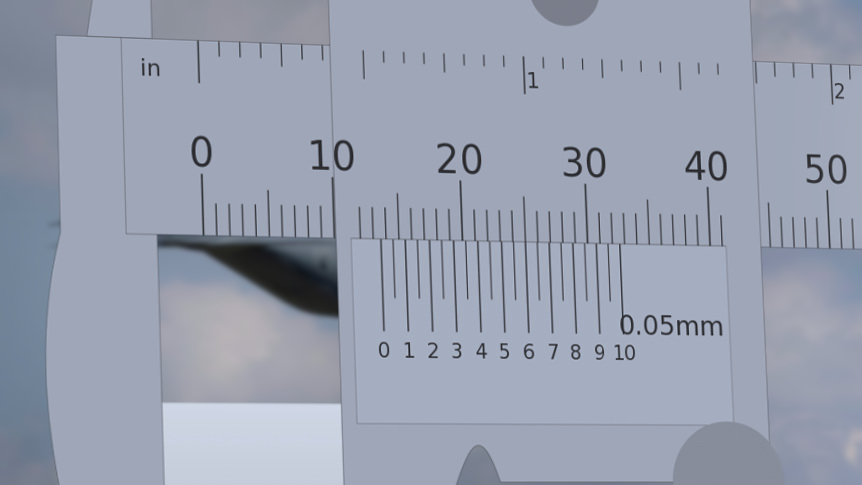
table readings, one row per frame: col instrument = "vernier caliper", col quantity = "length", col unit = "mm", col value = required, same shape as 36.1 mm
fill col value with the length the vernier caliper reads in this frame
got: 13.6 mm
